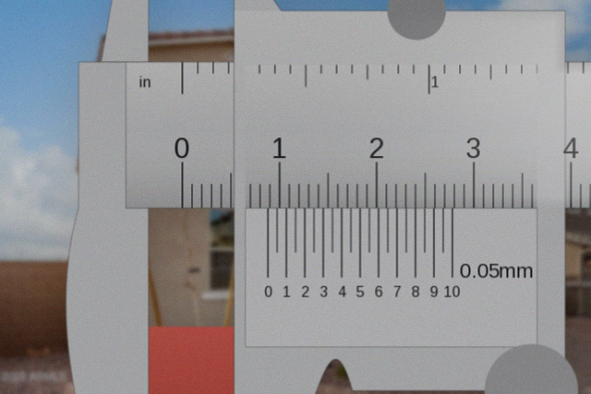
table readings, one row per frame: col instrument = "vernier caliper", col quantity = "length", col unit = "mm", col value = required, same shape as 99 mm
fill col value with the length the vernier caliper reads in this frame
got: 8.8 mm
